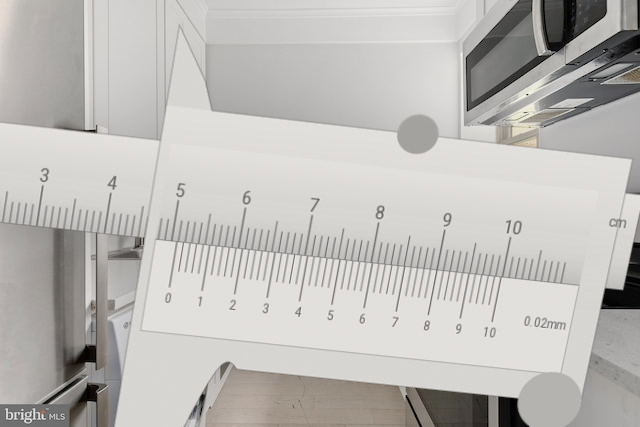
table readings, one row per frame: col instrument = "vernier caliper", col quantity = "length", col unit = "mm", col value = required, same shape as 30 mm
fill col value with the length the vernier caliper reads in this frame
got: 50.8 mm
